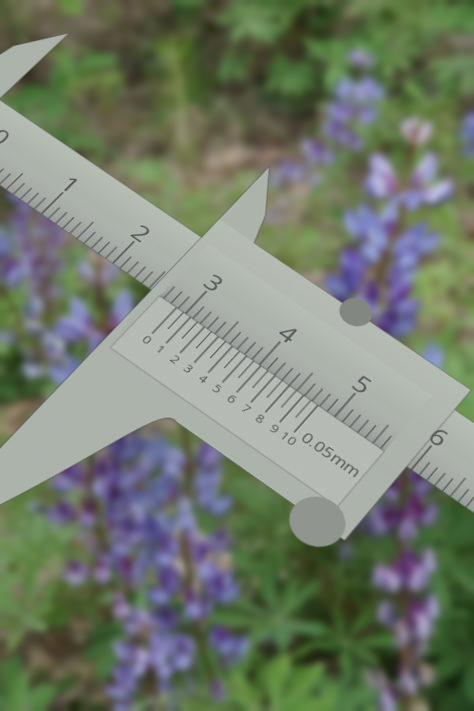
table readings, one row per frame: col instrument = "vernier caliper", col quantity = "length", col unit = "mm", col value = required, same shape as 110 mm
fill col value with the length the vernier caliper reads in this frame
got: 28.8 mm
